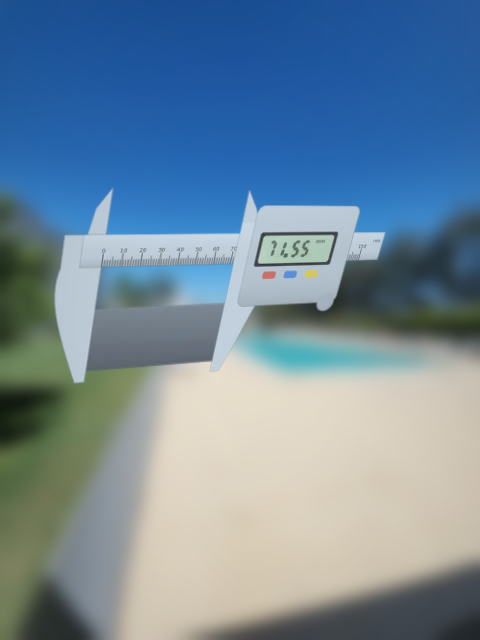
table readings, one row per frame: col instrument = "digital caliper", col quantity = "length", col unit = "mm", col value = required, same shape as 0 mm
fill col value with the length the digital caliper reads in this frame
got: 71.55 mm
